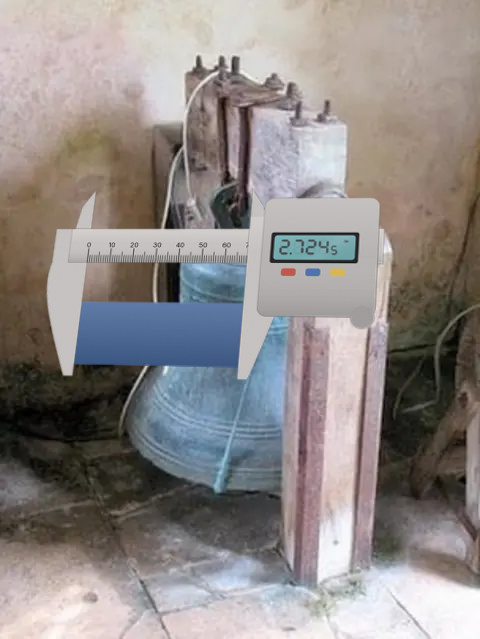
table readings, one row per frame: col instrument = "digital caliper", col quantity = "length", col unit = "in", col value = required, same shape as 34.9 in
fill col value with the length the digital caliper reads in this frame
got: 2.7245 in
